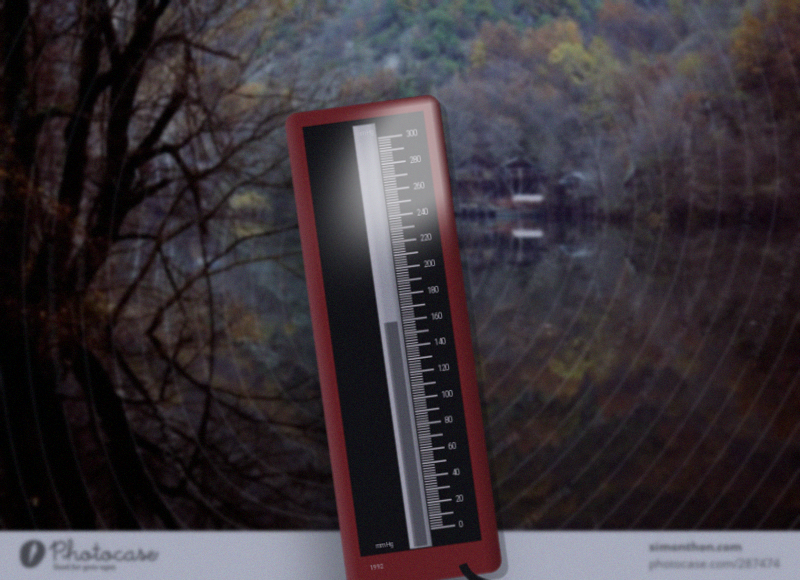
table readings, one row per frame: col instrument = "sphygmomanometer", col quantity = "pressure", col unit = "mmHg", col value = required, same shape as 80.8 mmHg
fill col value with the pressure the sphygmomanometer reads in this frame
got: 160 mmHg
